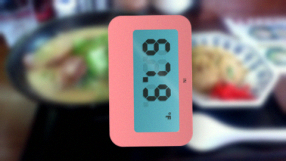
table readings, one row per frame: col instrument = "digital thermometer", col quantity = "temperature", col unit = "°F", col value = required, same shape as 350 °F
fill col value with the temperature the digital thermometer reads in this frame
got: 67.9 °F
